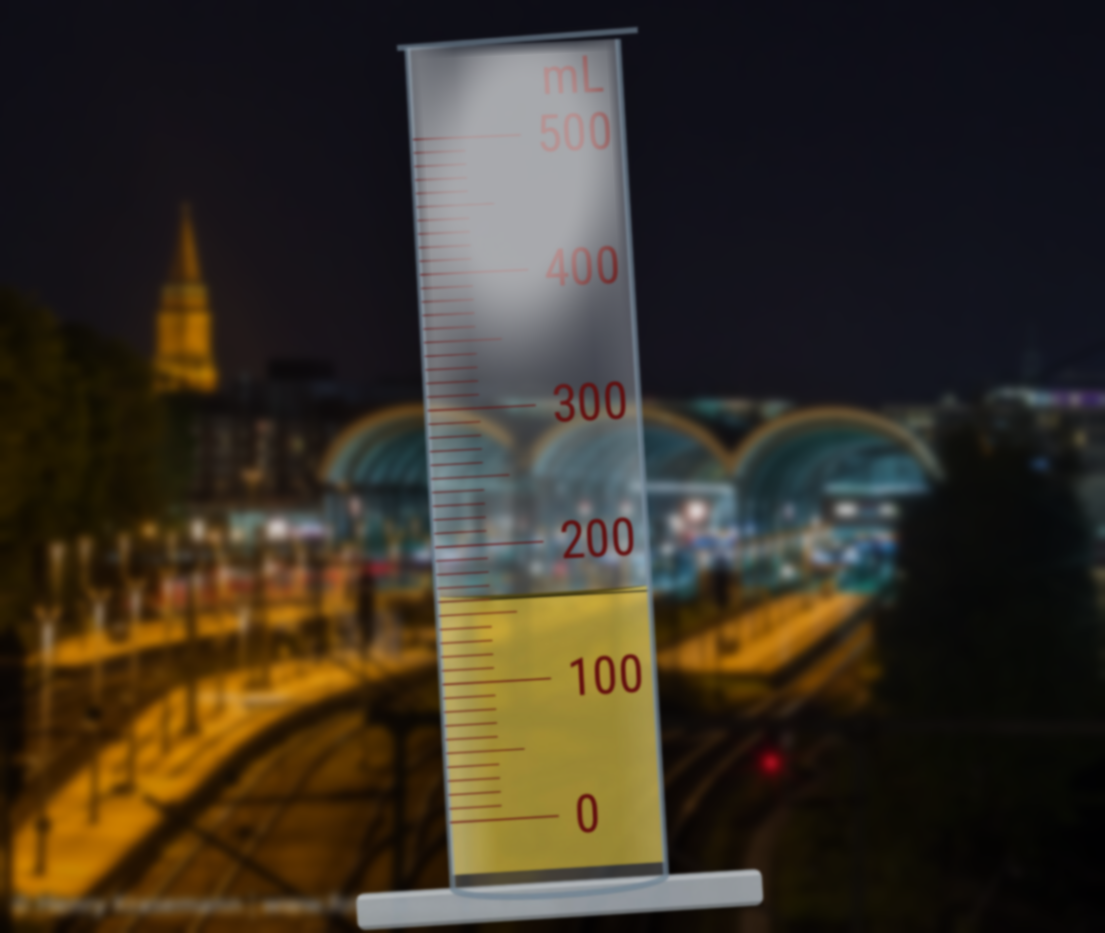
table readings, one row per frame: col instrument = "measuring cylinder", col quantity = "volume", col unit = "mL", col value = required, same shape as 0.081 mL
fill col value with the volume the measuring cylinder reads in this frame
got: 160 mL
